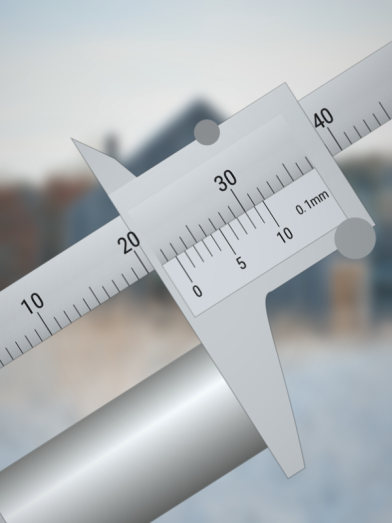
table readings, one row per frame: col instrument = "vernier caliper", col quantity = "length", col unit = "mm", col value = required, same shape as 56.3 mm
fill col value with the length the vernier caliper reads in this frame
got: 22.8 mm
